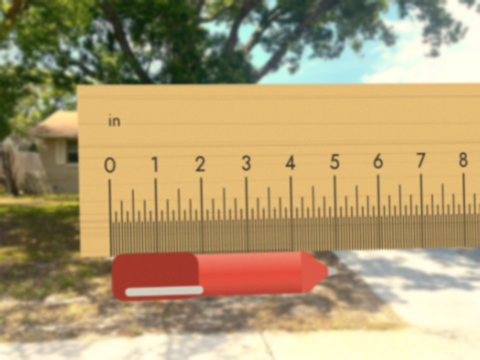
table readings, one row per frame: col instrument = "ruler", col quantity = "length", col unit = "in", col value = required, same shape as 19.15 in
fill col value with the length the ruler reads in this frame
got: 5 in
